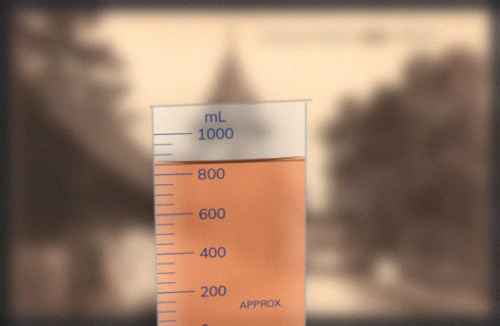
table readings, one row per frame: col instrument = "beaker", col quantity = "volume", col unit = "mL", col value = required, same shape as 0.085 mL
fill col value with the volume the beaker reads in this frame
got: 850 mL
